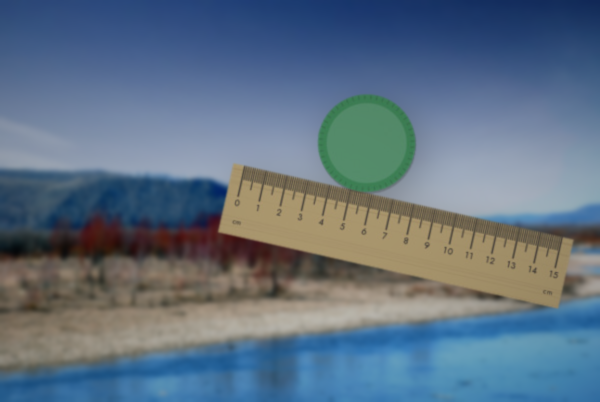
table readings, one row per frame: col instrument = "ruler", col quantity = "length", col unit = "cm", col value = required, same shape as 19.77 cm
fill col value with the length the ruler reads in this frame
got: 4.5 cm
